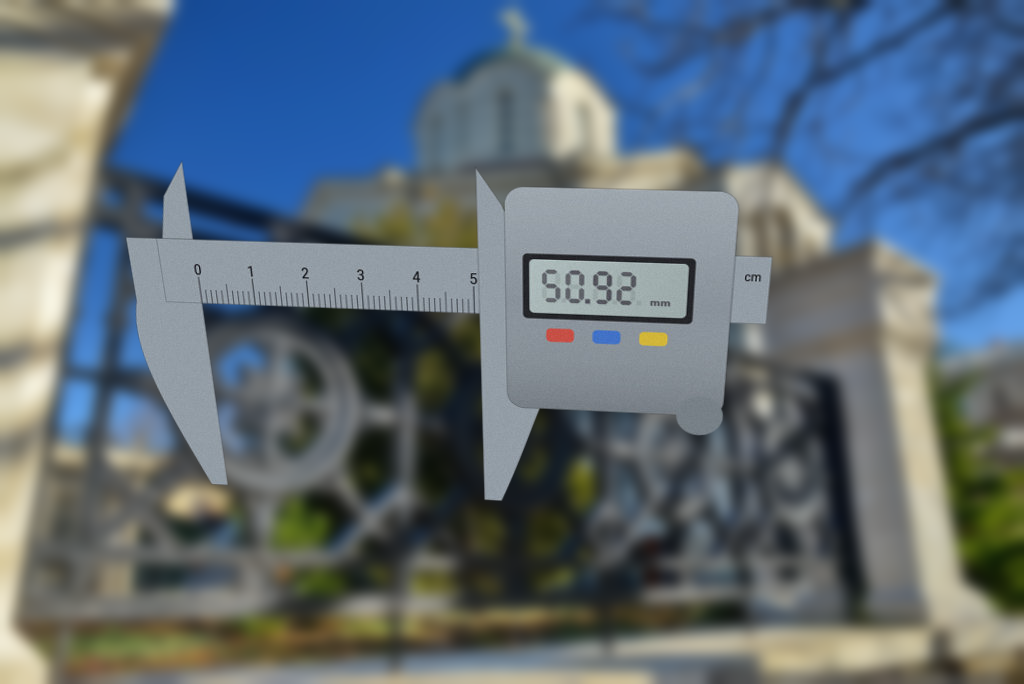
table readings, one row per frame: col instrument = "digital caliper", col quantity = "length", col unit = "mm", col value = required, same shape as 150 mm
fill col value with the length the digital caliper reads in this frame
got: 50.92 mm
